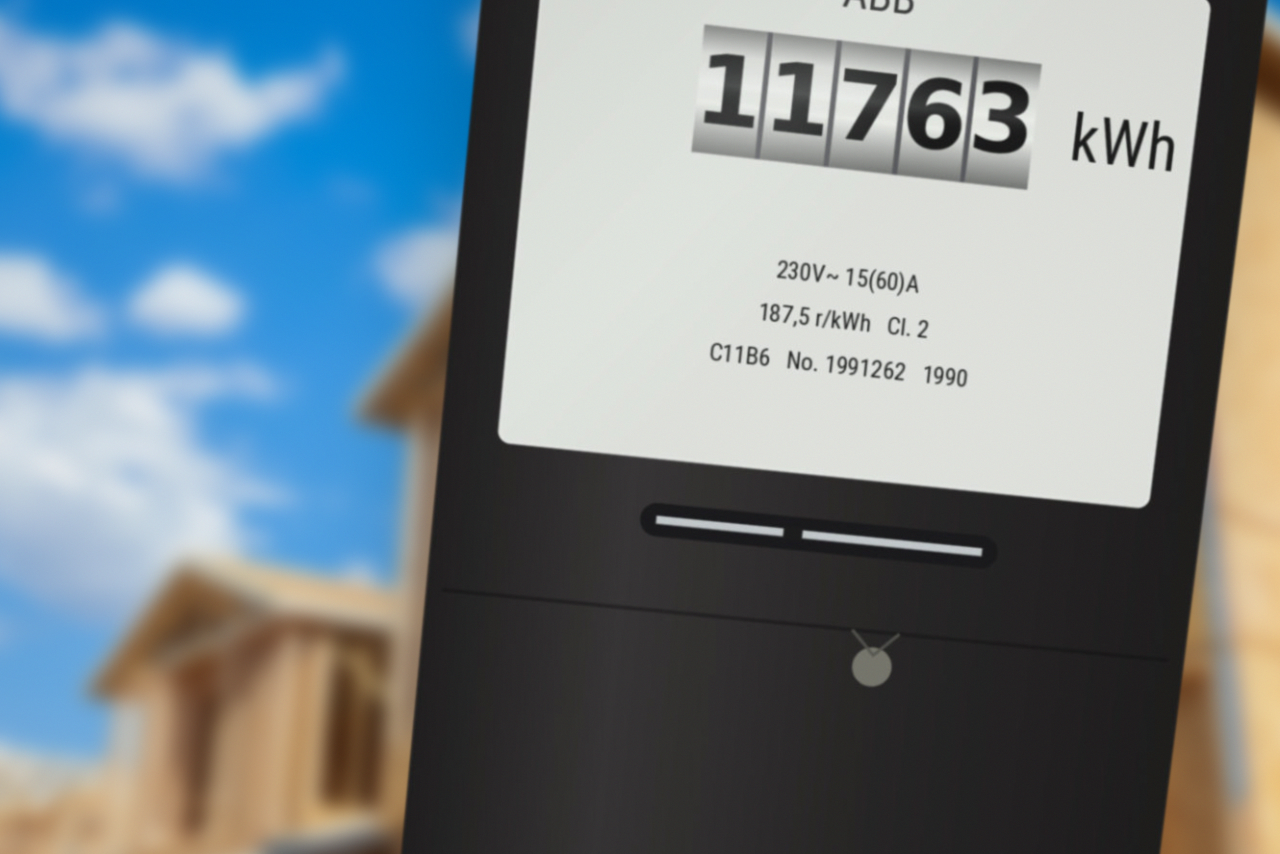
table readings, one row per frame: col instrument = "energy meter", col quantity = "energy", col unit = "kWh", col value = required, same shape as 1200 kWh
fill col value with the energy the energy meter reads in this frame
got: 11763 kWh
